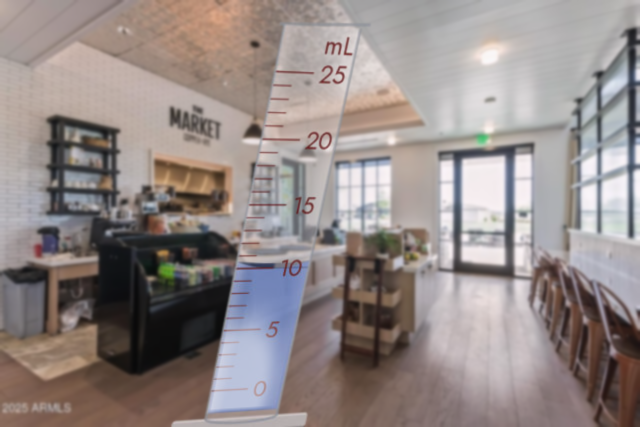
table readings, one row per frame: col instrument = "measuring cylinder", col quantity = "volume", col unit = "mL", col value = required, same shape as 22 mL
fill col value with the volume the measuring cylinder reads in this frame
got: 10 mL
